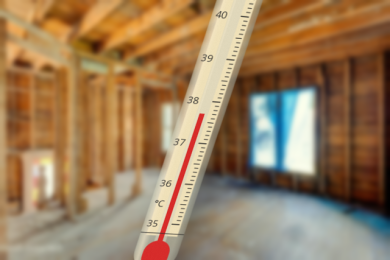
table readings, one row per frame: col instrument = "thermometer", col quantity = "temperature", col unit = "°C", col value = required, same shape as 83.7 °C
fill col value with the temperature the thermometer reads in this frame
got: 37.7 °C
